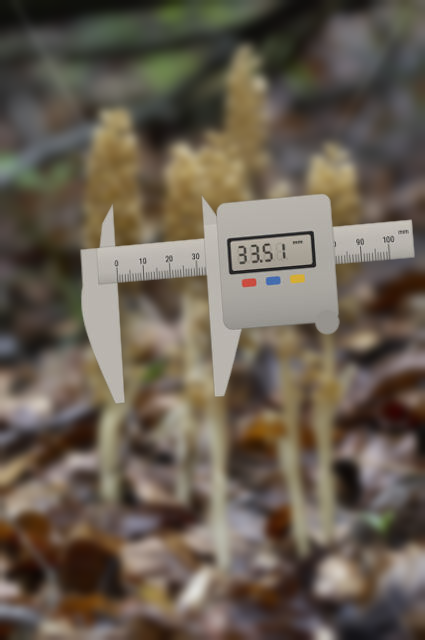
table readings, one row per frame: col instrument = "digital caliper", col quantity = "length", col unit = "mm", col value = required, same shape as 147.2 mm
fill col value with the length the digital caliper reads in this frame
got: 33.51 mm
